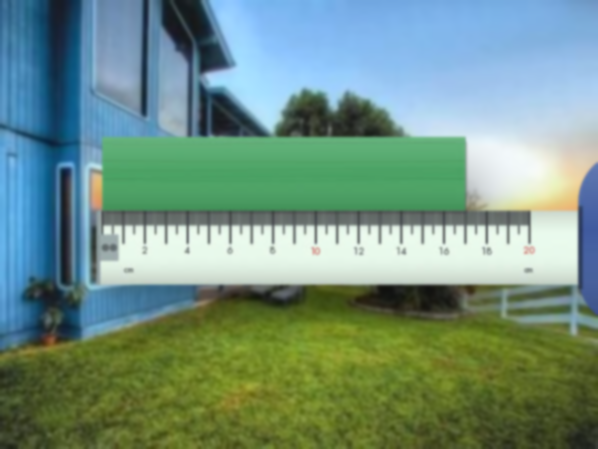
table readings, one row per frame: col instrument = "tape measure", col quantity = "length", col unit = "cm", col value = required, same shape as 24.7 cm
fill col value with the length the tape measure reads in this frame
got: 17 cm
